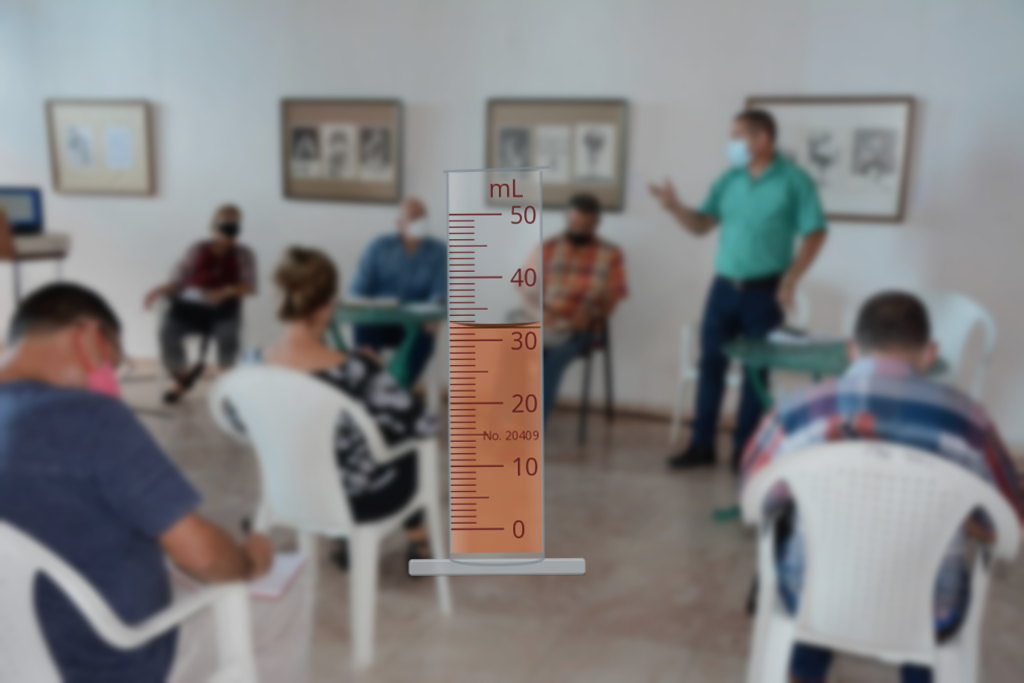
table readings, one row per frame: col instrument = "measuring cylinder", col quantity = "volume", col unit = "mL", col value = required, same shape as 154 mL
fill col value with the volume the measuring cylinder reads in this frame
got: 32 mL
